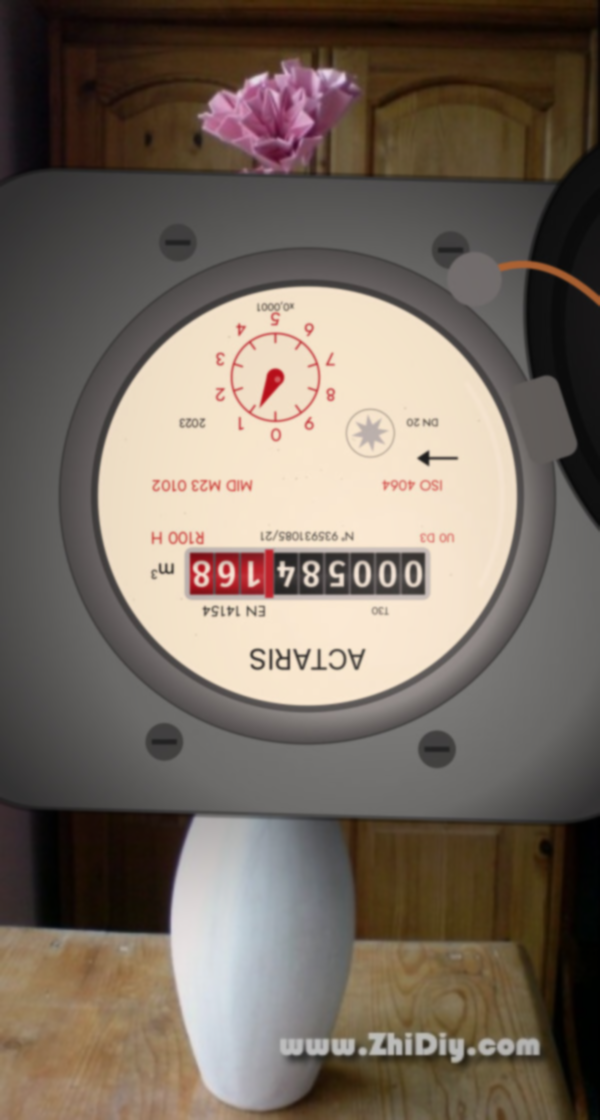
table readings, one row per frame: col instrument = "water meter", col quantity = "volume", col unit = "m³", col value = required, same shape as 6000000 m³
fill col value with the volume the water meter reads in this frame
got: 584.1680 m³
